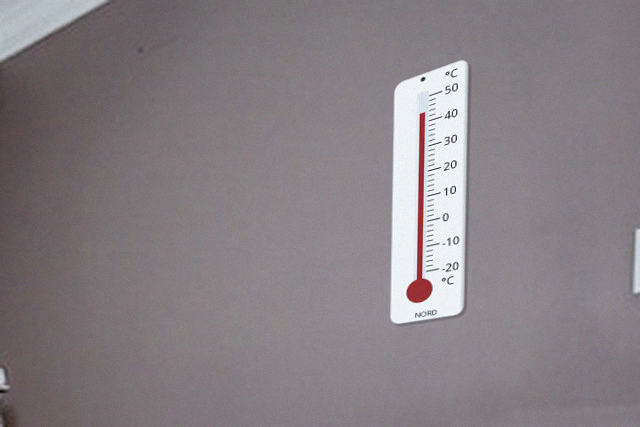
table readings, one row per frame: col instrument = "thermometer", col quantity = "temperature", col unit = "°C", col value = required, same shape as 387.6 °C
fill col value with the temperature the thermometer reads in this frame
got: 44 °C
